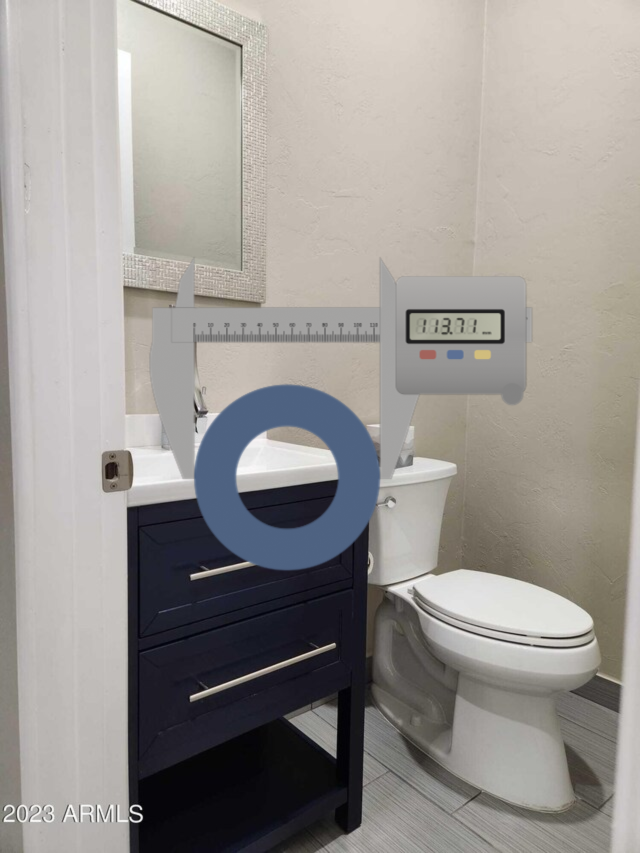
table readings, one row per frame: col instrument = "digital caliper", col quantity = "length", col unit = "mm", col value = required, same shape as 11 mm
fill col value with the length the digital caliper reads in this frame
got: 113.71 mm
